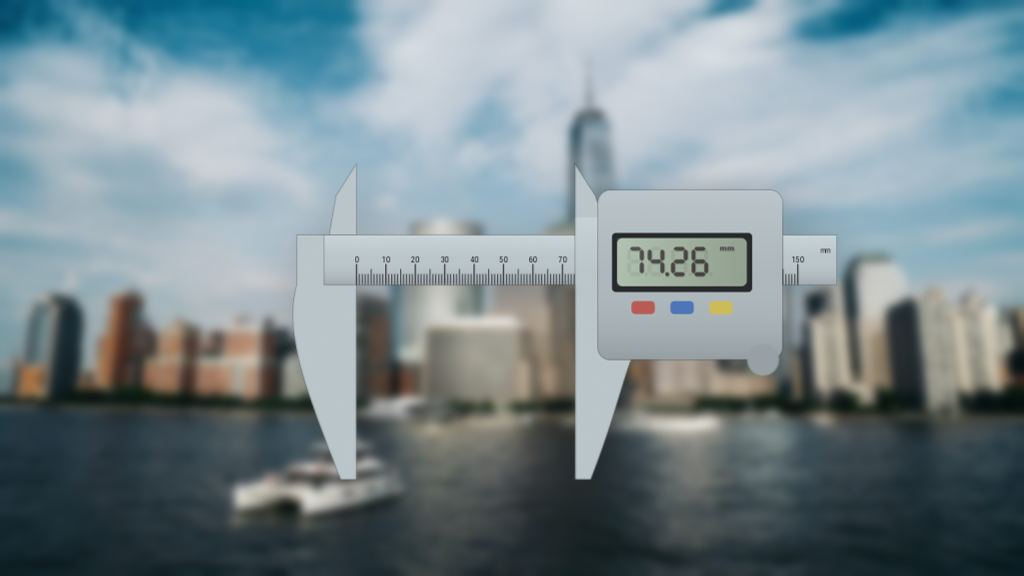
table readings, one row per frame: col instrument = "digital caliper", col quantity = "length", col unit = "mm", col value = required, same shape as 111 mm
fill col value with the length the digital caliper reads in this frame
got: 74.26 mm
